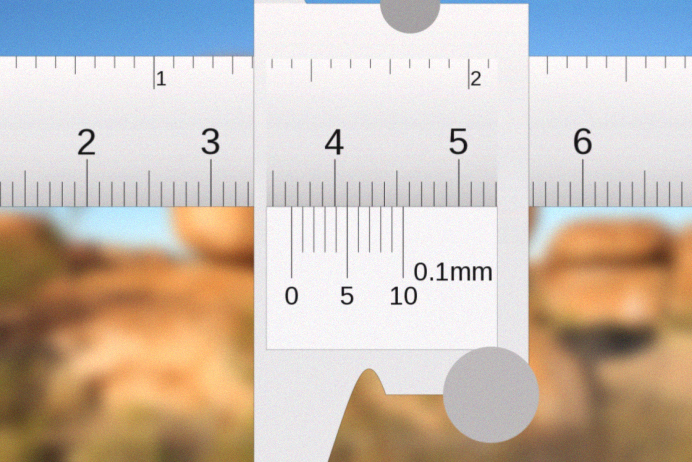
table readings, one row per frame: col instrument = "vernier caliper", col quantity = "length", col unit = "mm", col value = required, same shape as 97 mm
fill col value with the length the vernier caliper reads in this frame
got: 36.5 mm
